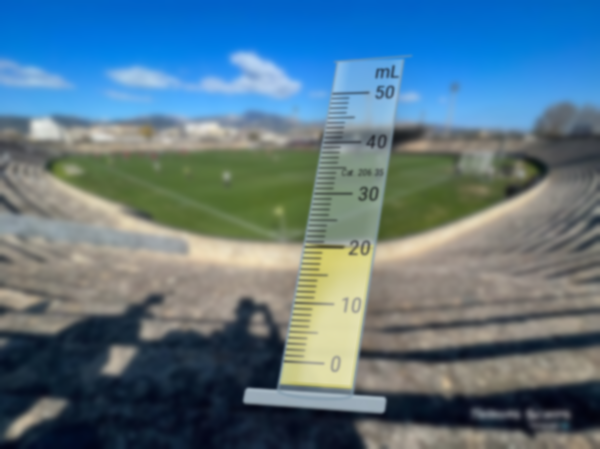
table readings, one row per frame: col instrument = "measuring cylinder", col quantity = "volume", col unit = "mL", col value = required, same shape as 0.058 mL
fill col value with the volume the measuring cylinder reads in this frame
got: 20 mL
